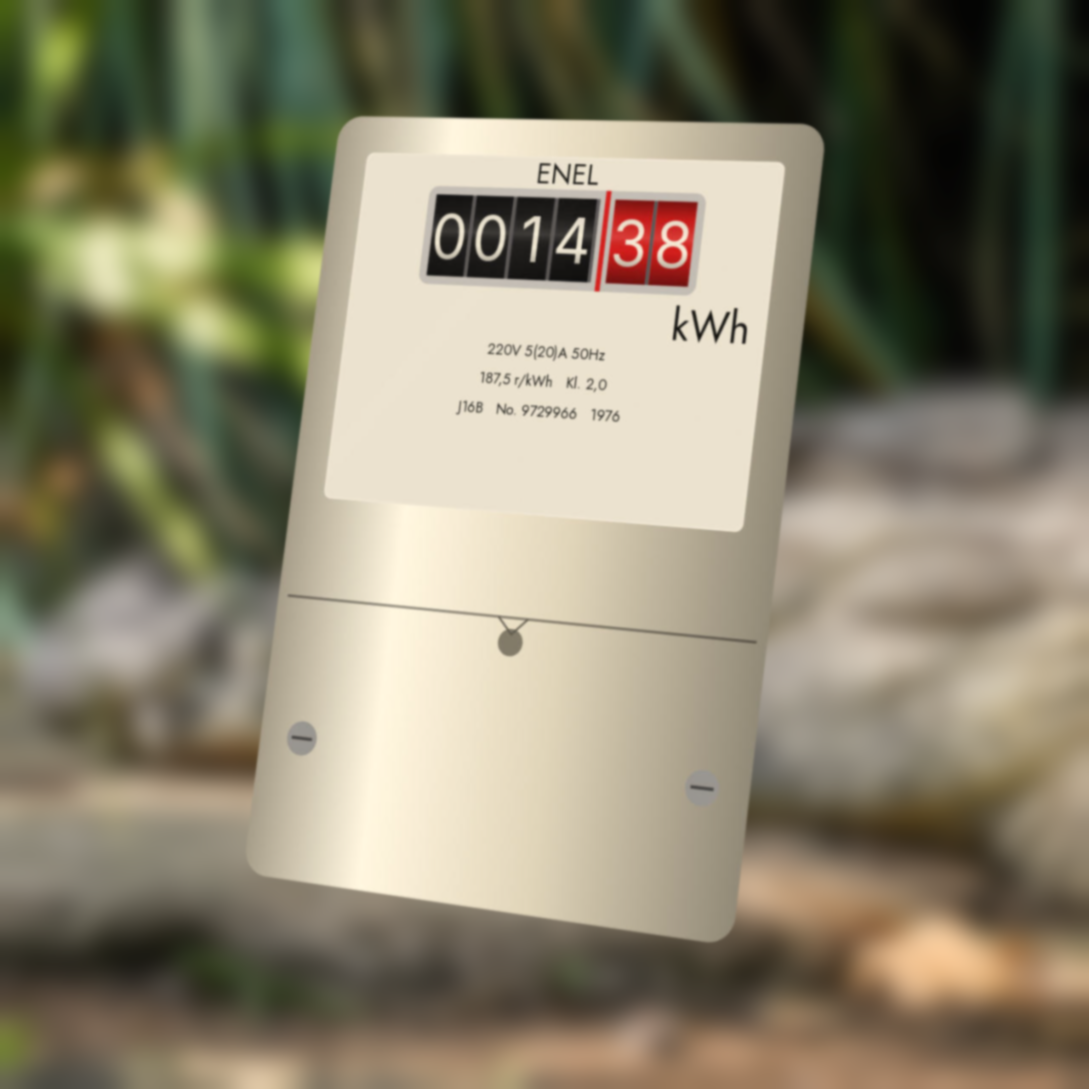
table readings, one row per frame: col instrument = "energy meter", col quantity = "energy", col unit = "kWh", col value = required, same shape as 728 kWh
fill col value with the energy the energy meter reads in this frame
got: 14.38 kWh
